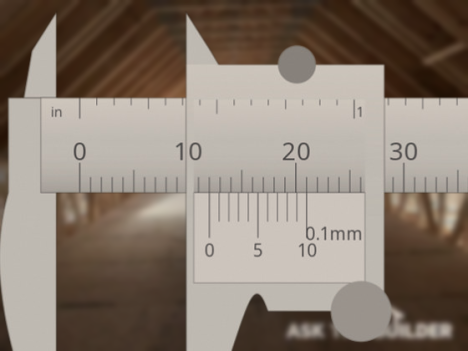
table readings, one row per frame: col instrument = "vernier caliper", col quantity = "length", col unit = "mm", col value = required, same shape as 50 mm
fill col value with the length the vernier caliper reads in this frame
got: 12.0 mm
